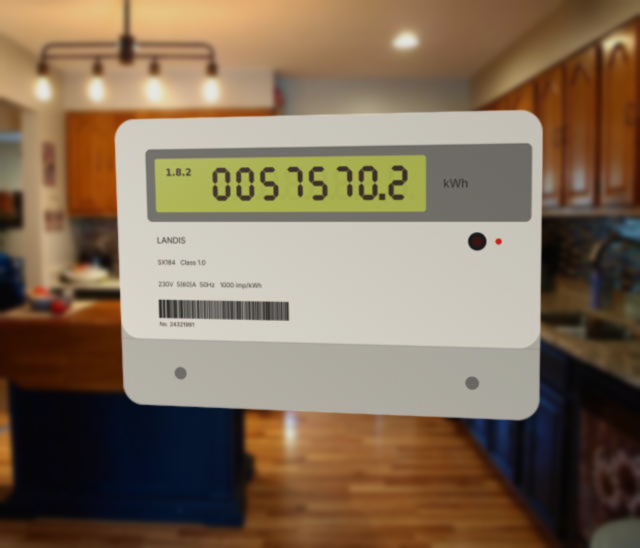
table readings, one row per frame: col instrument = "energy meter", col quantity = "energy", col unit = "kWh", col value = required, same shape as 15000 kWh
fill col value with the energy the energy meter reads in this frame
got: 57570.2 kWh
